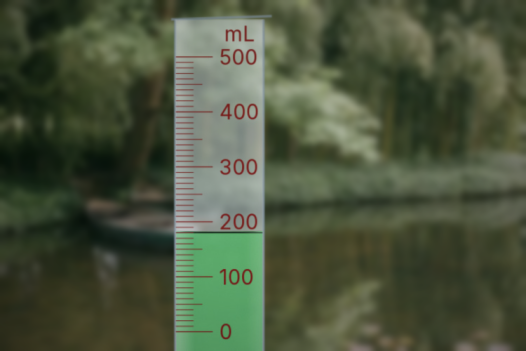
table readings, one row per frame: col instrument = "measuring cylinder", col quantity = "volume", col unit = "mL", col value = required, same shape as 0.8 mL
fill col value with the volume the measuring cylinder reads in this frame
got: 180 mL
